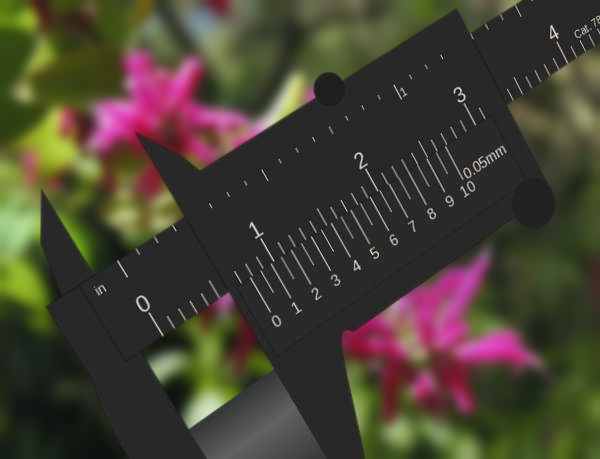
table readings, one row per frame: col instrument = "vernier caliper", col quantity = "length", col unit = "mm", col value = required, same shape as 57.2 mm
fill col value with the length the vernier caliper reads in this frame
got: 7.8 mm
